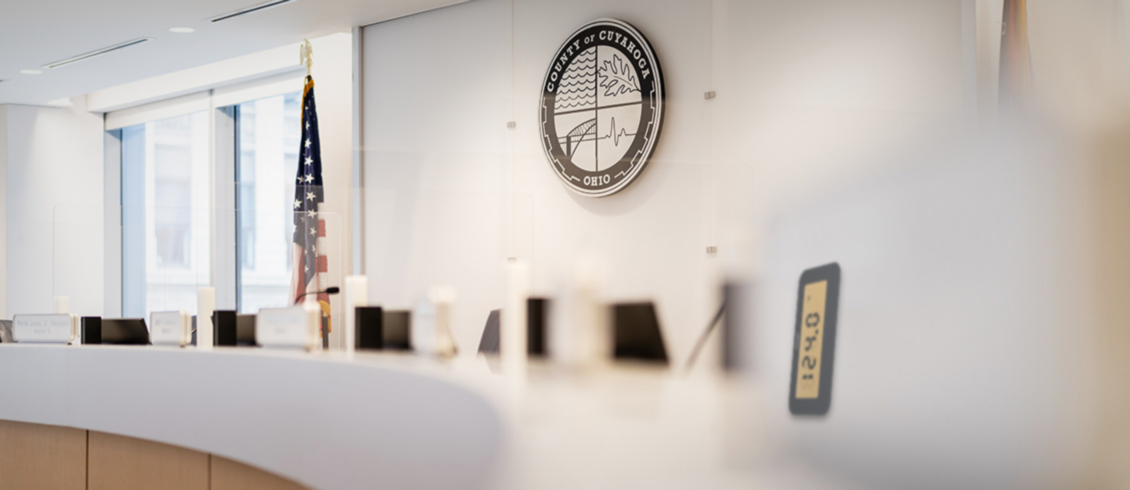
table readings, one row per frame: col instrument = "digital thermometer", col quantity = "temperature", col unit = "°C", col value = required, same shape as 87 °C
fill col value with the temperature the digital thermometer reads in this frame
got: 124.0 °C
